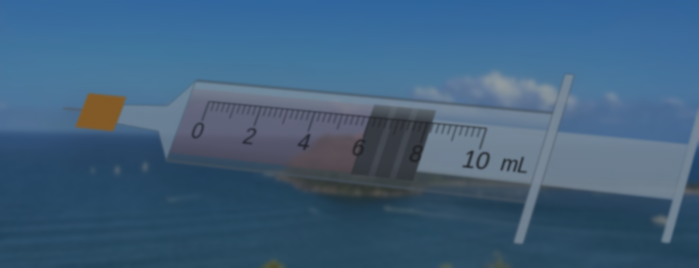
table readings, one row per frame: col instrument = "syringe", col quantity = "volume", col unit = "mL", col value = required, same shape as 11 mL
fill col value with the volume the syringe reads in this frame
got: 6 mL
